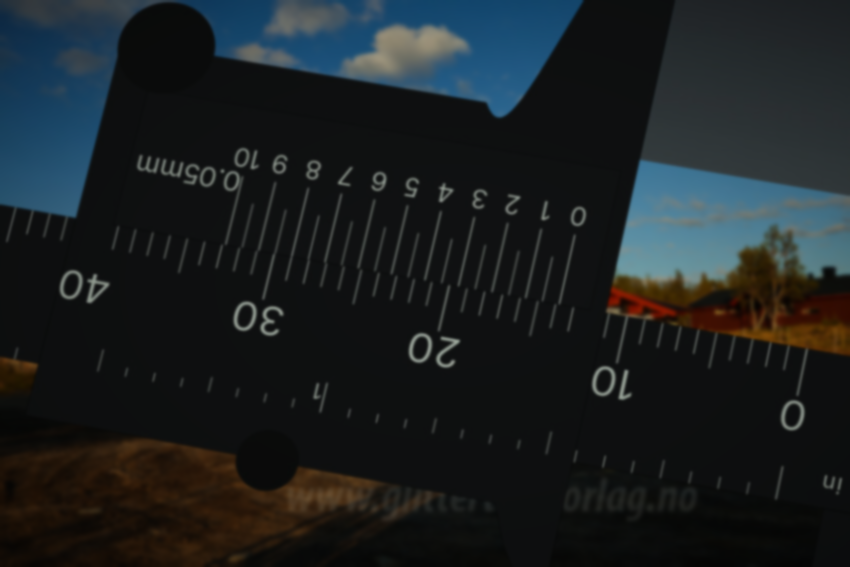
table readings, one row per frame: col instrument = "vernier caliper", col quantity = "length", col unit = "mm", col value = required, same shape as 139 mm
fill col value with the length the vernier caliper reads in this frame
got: 13.8 mm
